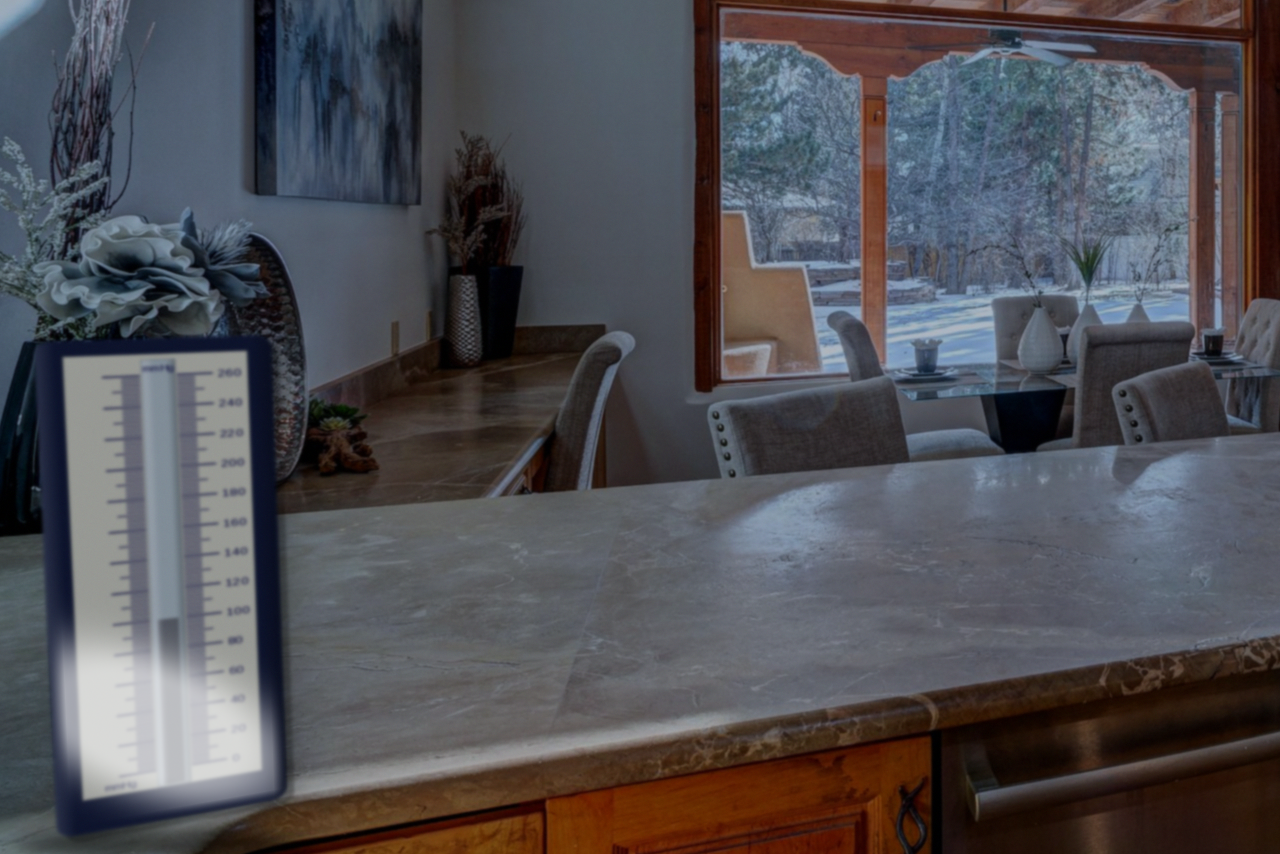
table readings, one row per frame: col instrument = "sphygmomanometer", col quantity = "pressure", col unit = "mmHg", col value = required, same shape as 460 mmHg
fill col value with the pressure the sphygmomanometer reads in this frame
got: 100 mmHg
